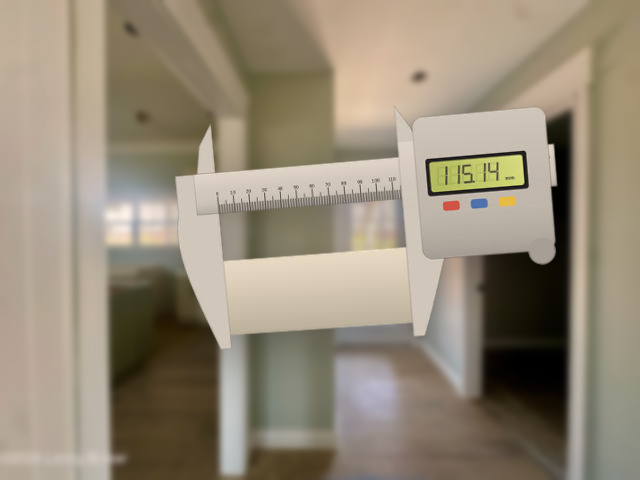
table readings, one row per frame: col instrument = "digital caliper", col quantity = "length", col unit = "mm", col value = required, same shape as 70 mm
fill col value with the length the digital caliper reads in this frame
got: 115.14 mm
